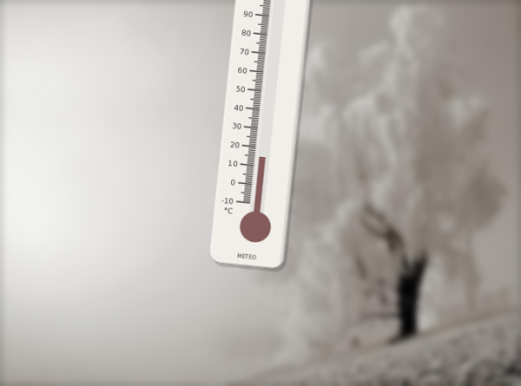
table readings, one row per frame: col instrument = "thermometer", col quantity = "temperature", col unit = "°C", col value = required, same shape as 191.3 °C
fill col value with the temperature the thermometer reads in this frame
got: 15 °C
